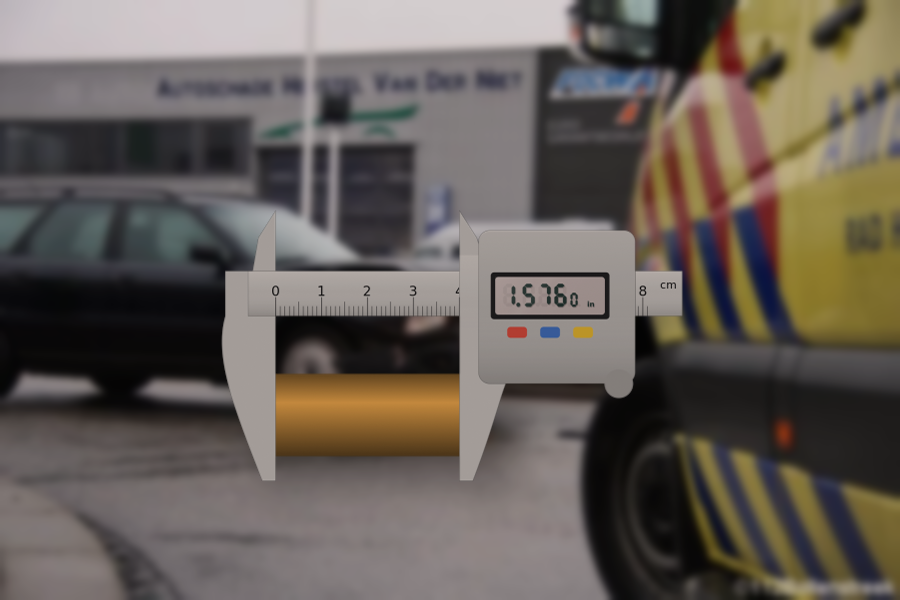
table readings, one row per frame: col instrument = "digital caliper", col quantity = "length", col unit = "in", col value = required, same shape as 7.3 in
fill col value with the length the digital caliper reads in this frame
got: 1.5760 in
